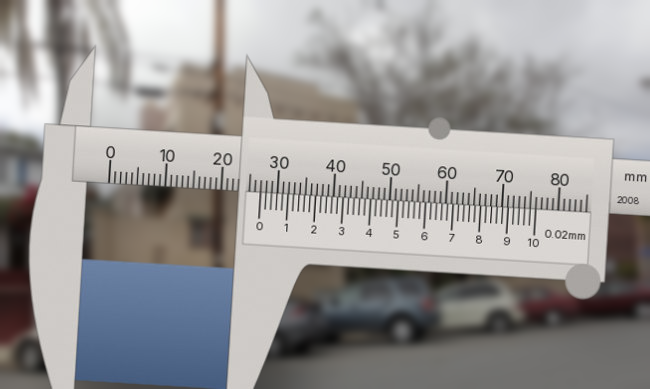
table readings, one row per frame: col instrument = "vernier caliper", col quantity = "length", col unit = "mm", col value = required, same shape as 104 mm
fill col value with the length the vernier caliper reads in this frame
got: 27.0 mm
